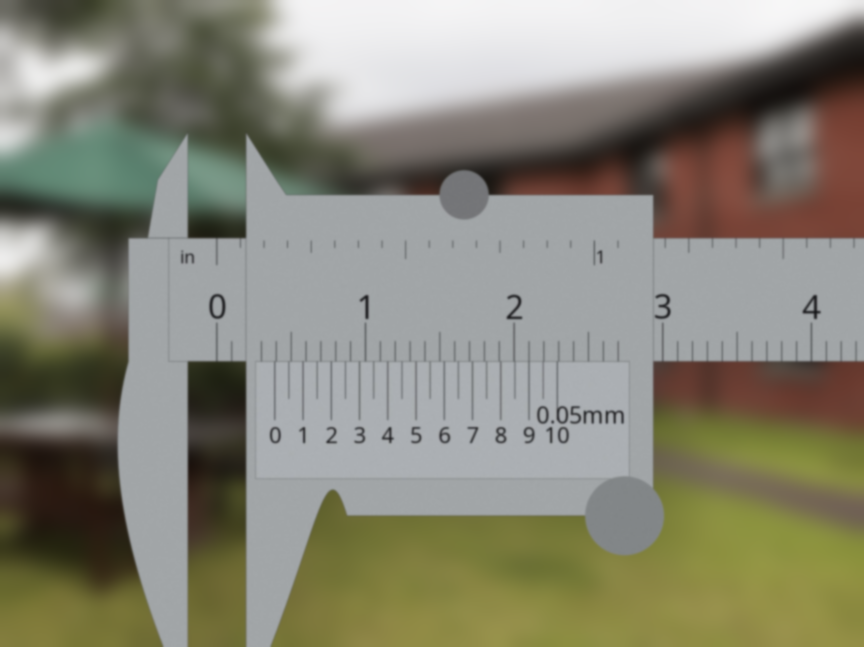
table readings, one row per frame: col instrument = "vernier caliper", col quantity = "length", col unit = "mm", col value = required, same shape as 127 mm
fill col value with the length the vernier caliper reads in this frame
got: 3.9 mm
